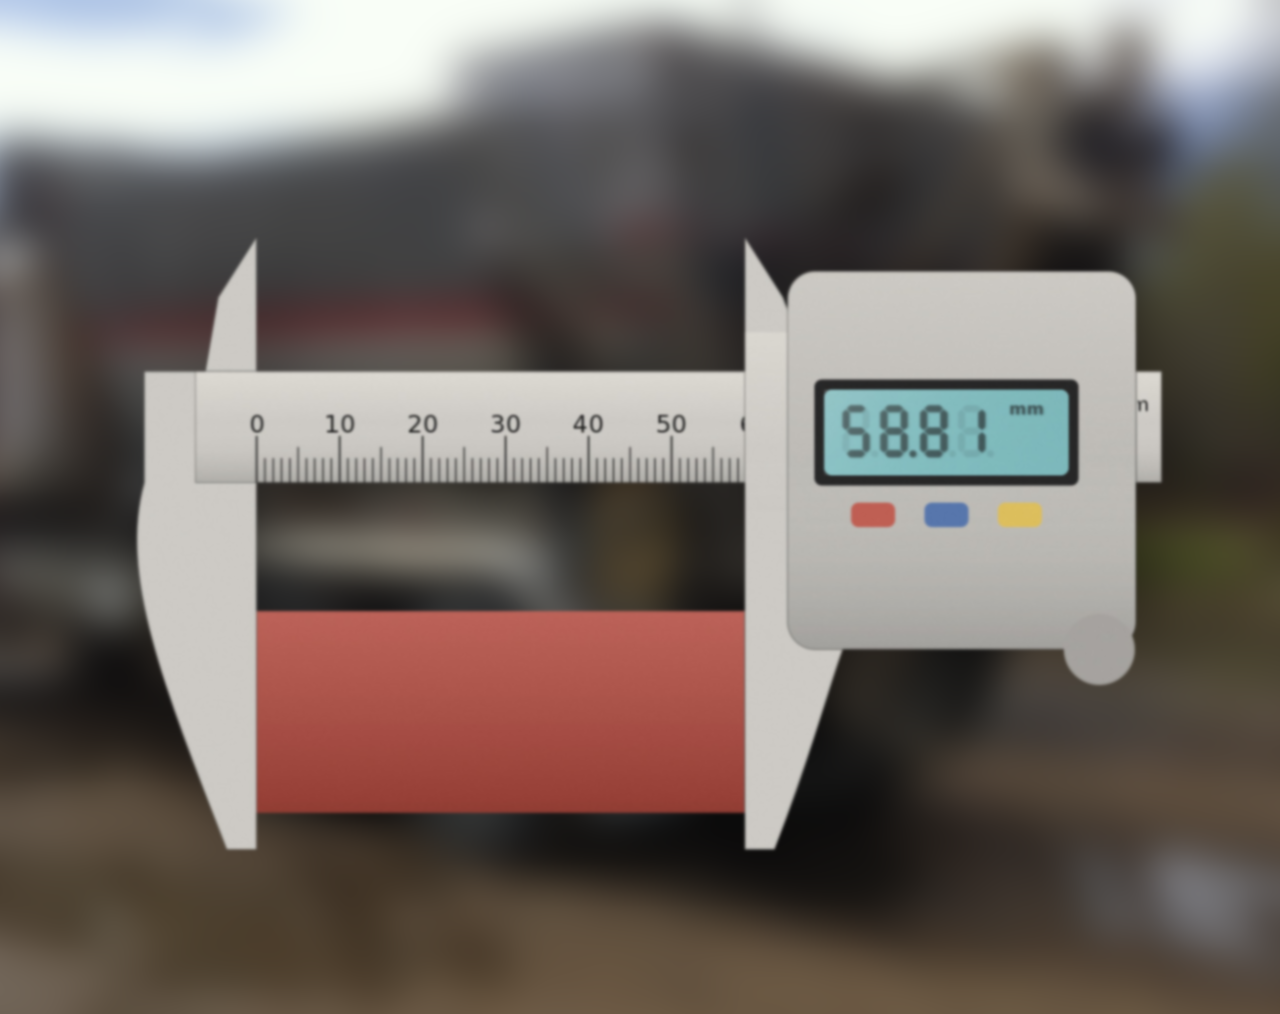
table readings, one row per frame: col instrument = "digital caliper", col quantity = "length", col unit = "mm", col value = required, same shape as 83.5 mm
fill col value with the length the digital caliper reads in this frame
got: 58.81 mm
